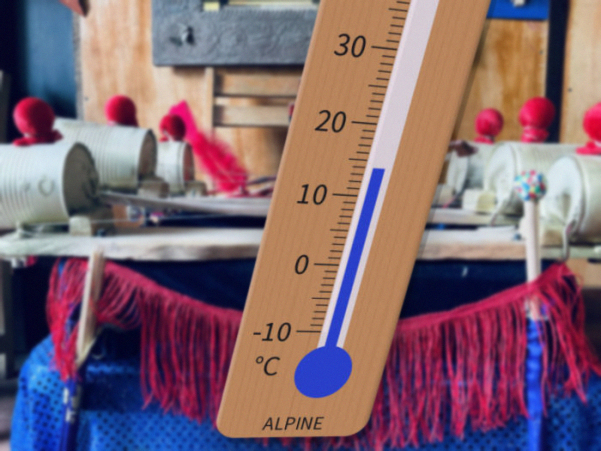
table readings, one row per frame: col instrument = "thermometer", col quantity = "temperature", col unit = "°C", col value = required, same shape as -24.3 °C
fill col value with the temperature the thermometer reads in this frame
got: 14 °C
